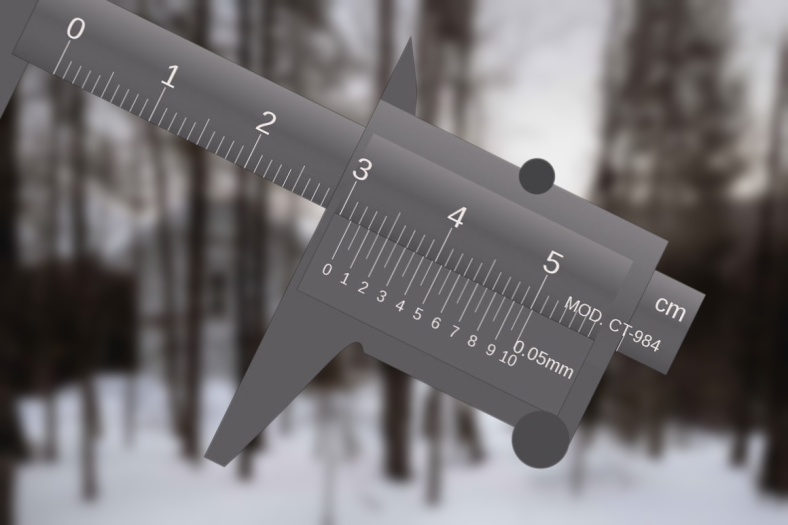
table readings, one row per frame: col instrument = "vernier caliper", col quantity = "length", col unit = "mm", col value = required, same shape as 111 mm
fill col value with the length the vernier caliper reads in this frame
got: 31.2 mm
